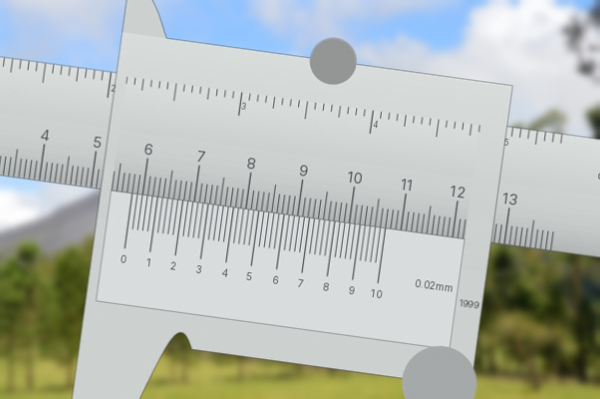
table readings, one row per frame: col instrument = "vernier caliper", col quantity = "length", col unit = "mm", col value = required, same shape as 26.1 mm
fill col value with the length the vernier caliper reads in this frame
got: 58.0 mm
